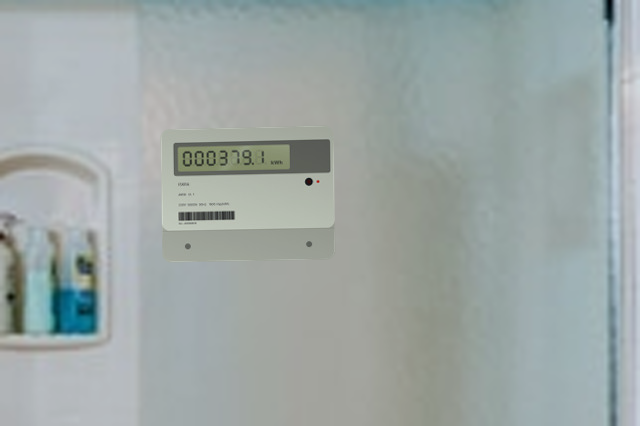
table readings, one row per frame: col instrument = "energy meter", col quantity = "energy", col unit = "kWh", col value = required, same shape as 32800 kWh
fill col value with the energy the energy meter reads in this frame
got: 379.1 kWh
